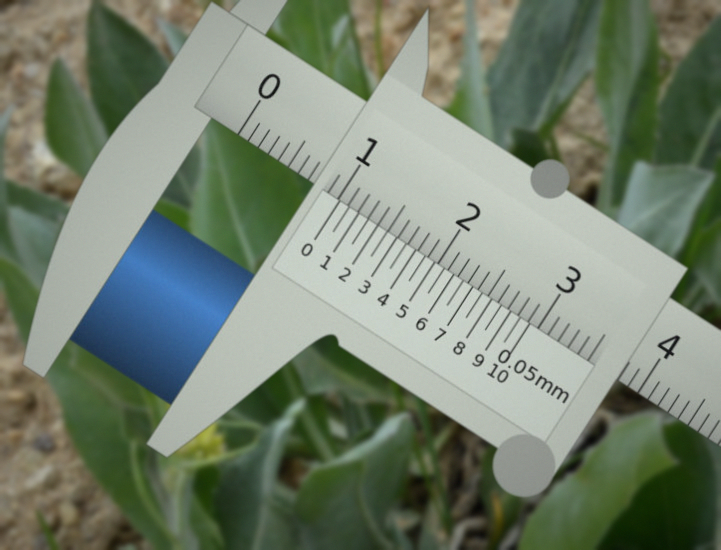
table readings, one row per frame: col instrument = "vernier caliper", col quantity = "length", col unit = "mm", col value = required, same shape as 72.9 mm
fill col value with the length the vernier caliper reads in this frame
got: 10.2 mm
